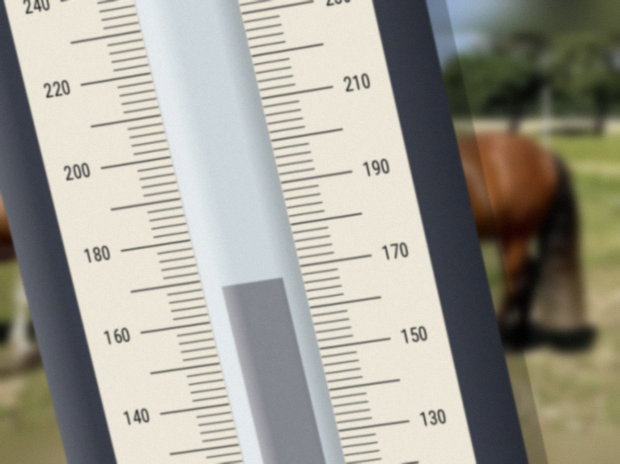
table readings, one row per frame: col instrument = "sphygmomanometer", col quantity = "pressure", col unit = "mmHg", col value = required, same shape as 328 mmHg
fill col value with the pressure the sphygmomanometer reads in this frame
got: 168 mmHg
